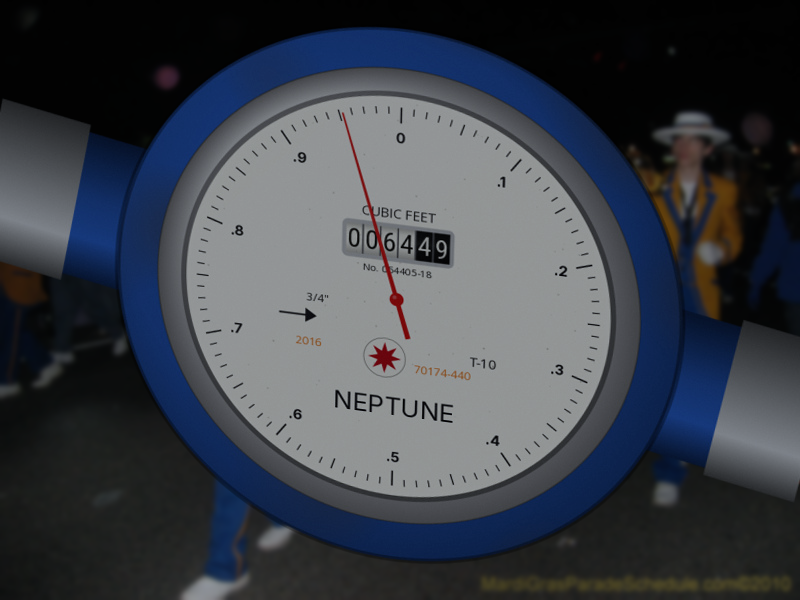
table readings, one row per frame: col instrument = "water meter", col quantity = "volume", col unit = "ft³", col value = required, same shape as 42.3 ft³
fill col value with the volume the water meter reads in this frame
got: 6448.95 ft³
